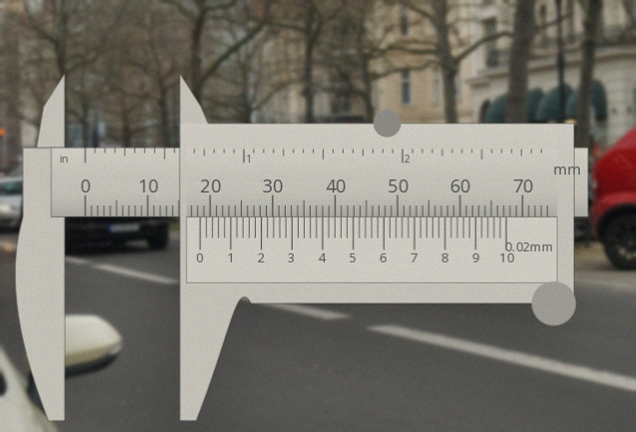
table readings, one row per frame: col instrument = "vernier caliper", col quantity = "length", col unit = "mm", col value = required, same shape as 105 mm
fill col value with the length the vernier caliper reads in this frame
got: 18.4 mm
